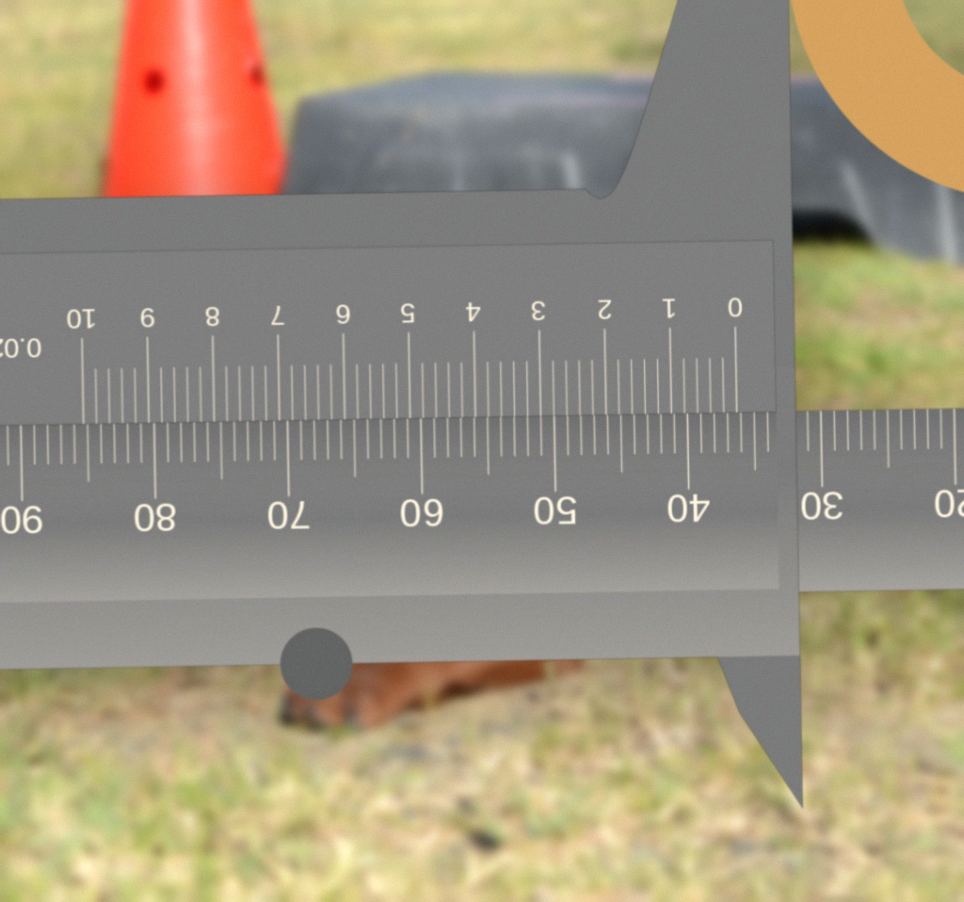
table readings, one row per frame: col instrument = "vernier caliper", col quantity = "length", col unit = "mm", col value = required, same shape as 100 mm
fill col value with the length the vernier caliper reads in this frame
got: 36.3 mm
